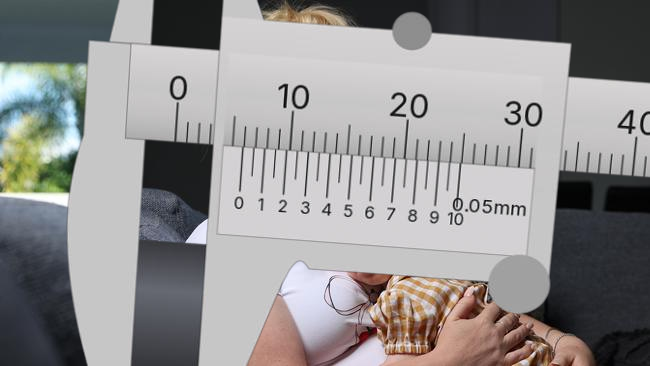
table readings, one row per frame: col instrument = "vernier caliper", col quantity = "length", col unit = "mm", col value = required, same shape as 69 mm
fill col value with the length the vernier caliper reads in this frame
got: 5.9 mm
